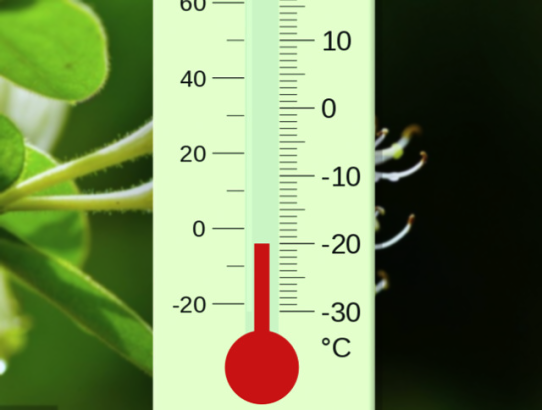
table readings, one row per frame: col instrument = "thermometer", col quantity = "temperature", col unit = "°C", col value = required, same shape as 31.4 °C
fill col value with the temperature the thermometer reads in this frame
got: -20 °C
